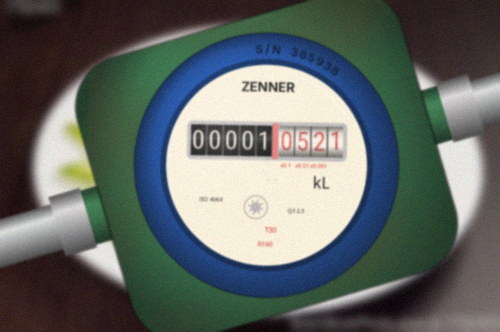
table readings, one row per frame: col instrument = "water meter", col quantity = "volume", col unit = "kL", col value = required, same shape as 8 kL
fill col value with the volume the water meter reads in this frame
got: 1.0521 kL
